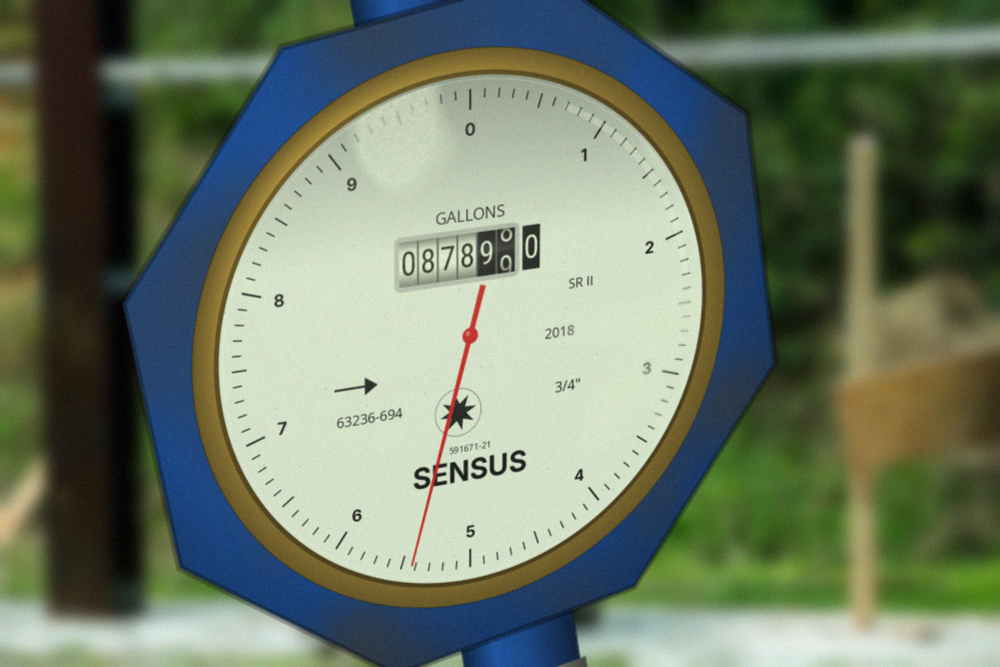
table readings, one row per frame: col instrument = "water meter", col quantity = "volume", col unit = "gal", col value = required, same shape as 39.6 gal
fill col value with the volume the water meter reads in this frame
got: 878985.4 gal
